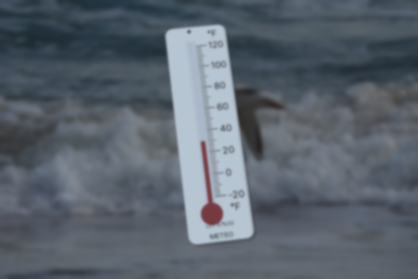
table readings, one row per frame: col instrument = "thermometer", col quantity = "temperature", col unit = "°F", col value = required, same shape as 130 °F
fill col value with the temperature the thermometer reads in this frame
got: 30 °F
